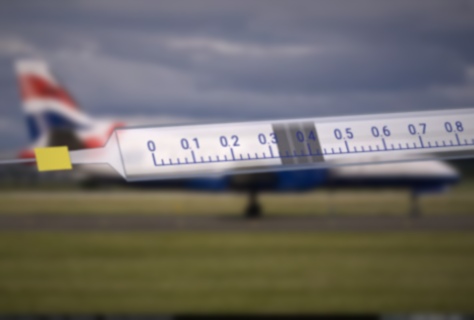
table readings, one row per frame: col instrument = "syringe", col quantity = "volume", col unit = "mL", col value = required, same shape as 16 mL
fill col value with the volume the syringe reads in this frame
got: 0.32 mL
